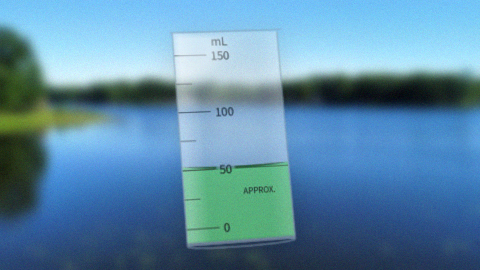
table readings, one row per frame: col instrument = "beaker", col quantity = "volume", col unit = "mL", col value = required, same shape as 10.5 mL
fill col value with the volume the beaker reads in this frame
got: 50 mL
